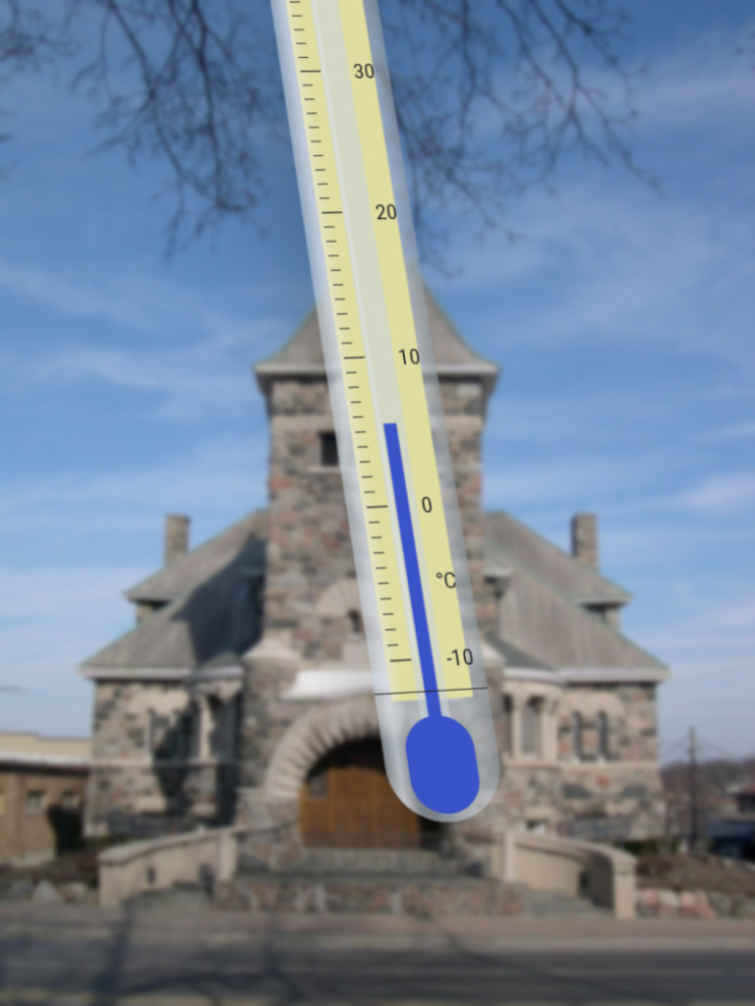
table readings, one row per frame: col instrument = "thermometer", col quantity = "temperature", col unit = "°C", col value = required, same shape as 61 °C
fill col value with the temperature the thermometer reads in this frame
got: 5.5 °C
